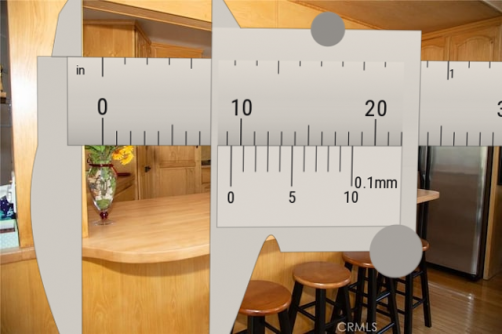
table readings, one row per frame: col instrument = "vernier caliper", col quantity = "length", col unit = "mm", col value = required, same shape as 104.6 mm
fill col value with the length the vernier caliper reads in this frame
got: 9.3 mm
